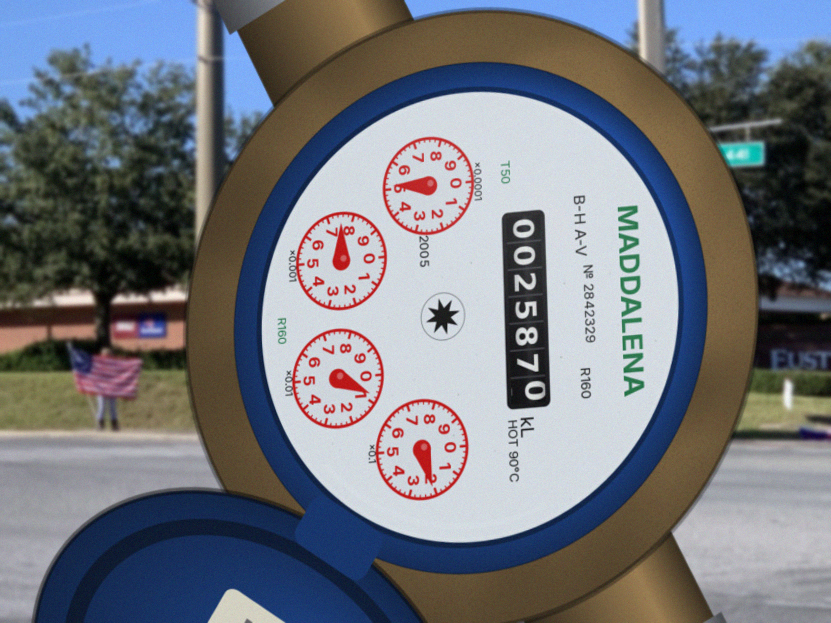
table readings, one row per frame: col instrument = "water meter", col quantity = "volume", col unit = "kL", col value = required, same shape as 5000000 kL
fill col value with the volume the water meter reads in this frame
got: 25870.2075 kL
